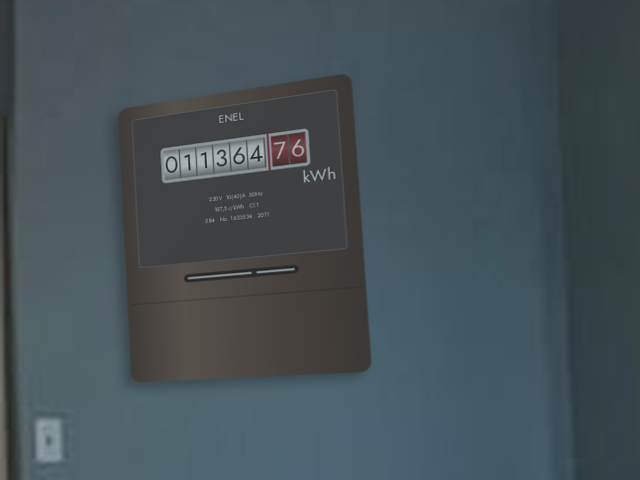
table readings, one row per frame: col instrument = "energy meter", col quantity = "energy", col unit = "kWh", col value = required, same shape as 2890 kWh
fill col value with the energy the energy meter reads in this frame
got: 11364.76 kWh
